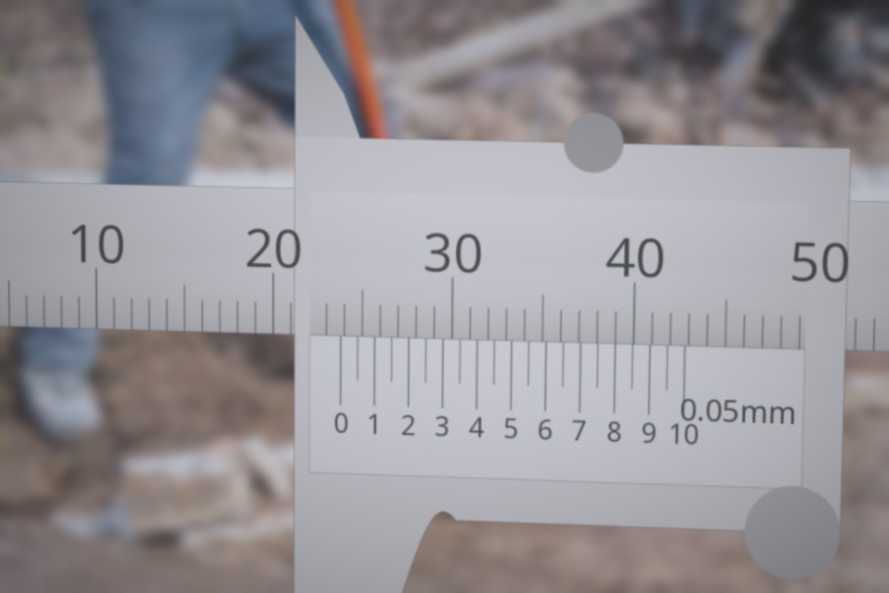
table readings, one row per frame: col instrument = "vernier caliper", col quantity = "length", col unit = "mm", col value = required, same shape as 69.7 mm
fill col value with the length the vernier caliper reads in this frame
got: 23.8 mm
